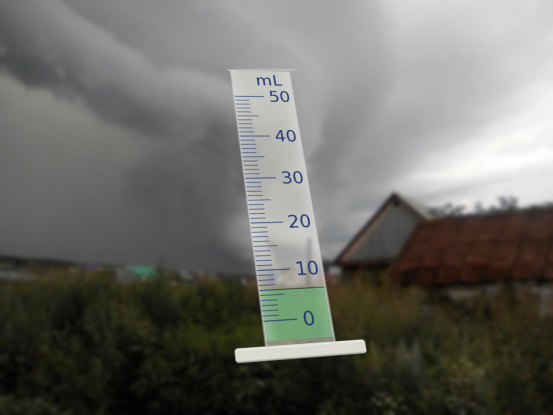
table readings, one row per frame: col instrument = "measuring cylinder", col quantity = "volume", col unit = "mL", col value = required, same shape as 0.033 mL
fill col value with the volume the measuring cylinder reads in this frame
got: 6 mL
